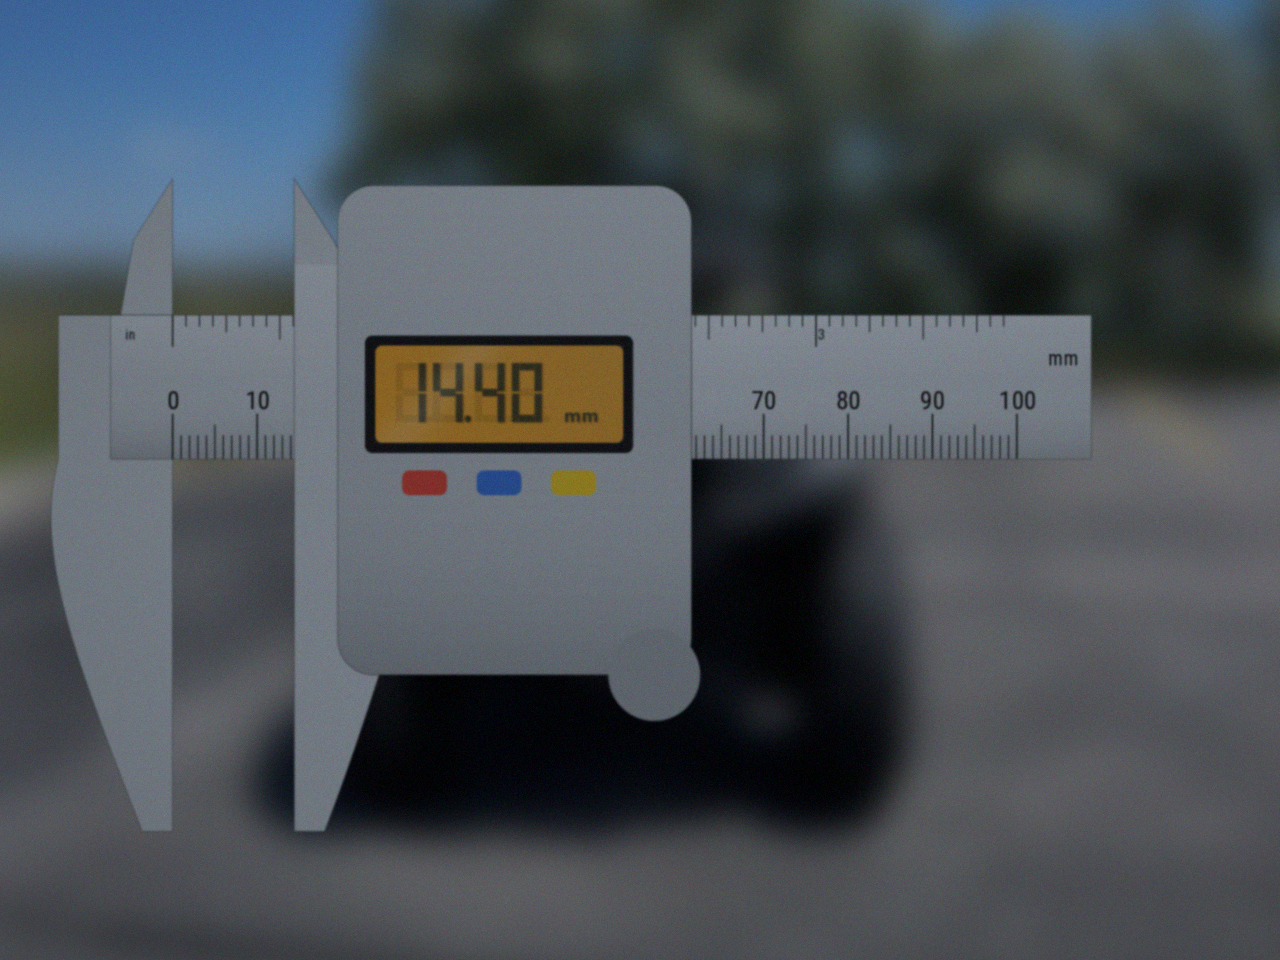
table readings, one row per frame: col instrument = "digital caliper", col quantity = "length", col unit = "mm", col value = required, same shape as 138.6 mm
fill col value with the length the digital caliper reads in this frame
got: 14.40 mm
